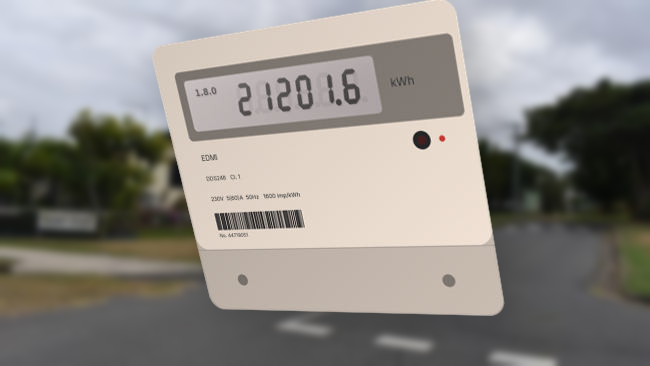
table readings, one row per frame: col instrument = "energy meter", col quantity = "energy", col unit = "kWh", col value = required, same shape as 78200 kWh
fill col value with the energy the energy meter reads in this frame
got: 21201.6 kWh
